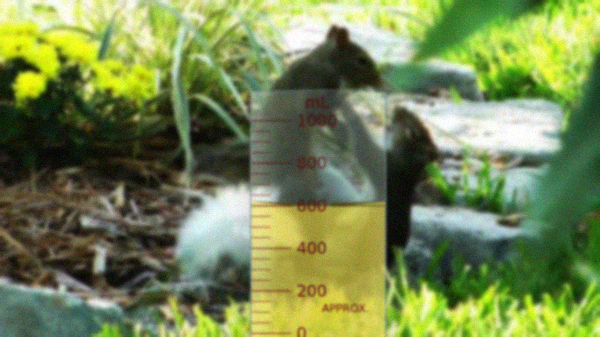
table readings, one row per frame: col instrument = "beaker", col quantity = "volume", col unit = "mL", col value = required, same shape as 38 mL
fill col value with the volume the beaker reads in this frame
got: 600 mL
